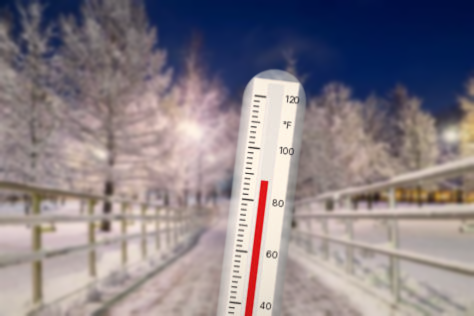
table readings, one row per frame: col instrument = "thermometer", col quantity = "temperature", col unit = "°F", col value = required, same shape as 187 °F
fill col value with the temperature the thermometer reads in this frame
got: 88 °F
